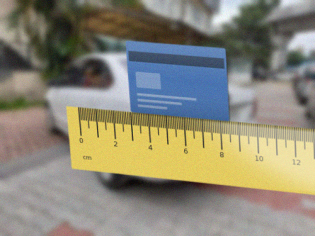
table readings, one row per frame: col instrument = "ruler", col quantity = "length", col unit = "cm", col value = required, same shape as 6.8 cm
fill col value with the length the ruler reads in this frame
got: 5.5 cm
